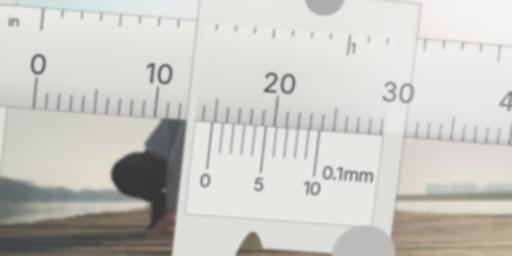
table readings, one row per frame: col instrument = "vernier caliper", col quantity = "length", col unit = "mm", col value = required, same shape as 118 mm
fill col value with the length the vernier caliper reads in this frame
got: 14.8 mm
